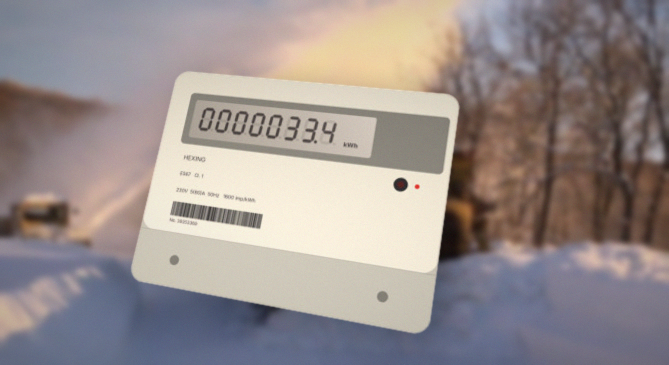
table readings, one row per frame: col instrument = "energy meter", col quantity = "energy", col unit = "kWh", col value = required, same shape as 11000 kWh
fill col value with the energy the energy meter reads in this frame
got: 33.4 kWh
